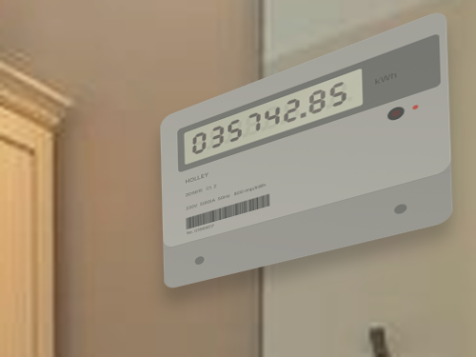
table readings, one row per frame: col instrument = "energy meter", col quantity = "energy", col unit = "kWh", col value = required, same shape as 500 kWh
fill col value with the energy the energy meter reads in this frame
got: 35742.85 kWh
